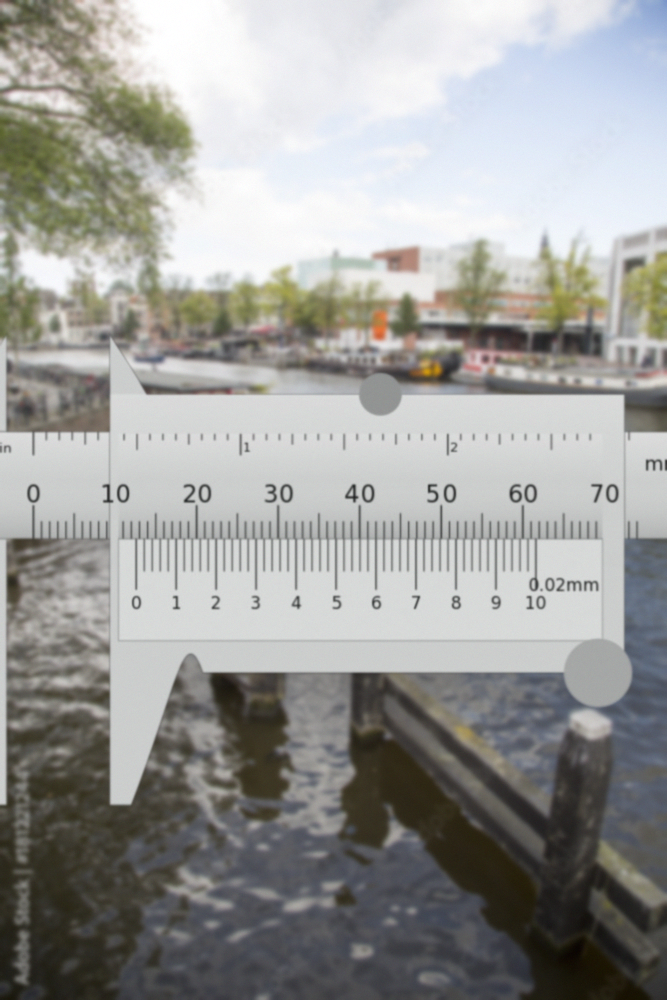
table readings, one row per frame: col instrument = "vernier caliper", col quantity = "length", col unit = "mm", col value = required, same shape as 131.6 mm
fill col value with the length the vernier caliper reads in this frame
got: 12.6 mm
